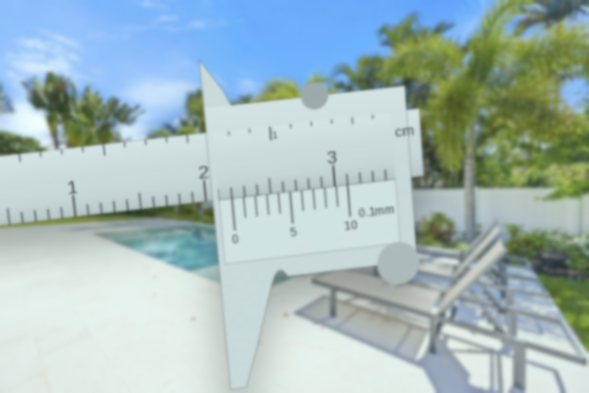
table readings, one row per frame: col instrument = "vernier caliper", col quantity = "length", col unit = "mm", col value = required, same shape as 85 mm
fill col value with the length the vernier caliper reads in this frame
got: 22.0 mm
